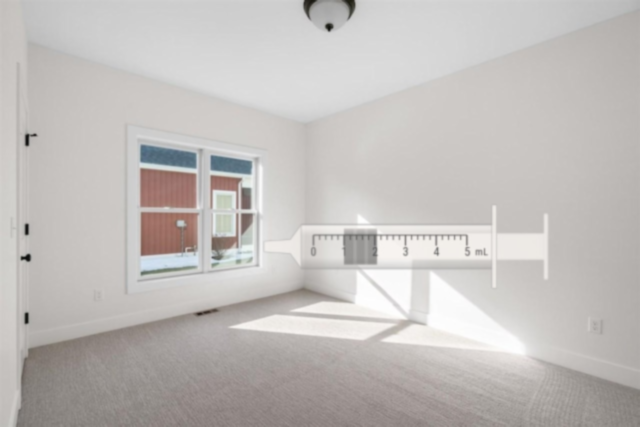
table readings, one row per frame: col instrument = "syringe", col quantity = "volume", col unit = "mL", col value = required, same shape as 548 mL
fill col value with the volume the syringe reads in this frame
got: 1 mL
